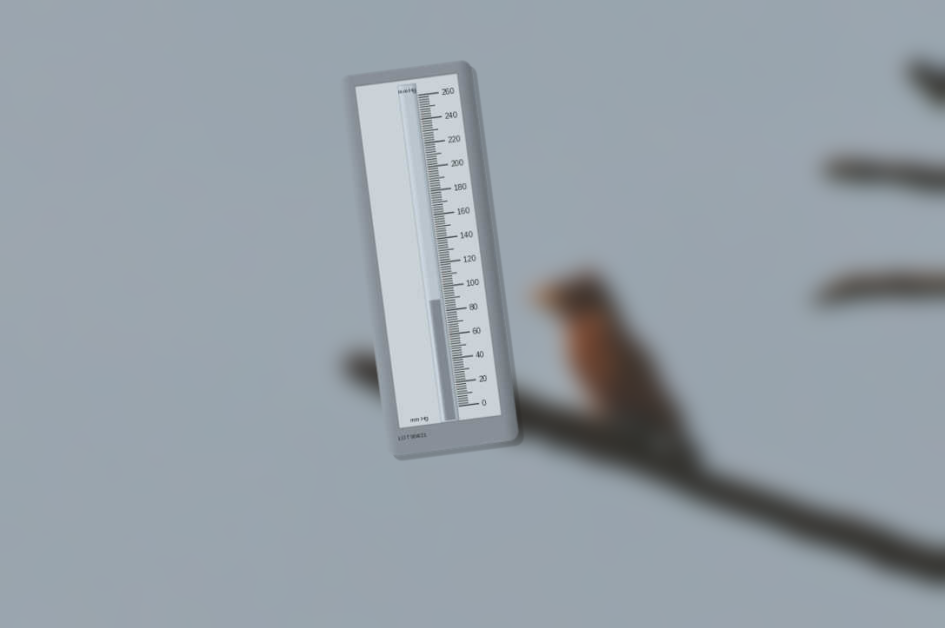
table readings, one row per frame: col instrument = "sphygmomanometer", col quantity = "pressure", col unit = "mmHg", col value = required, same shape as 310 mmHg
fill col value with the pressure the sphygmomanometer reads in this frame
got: 90 mmHg
